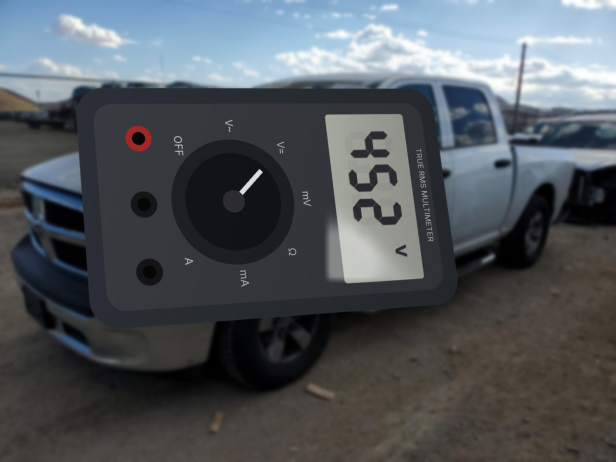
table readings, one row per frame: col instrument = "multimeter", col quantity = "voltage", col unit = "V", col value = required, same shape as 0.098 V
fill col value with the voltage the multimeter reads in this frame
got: 452 V
